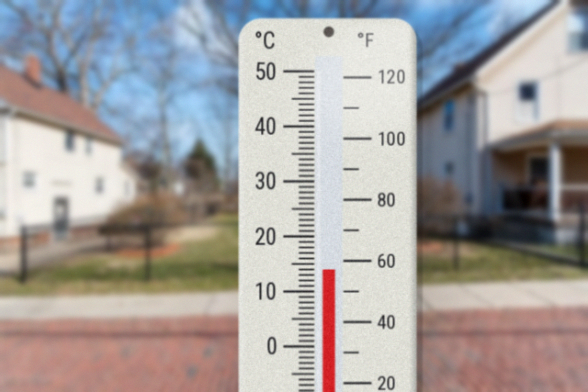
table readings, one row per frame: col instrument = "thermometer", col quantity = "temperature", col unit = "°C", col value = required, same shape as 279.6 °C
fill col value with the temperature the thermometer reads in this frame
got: 14 °C
